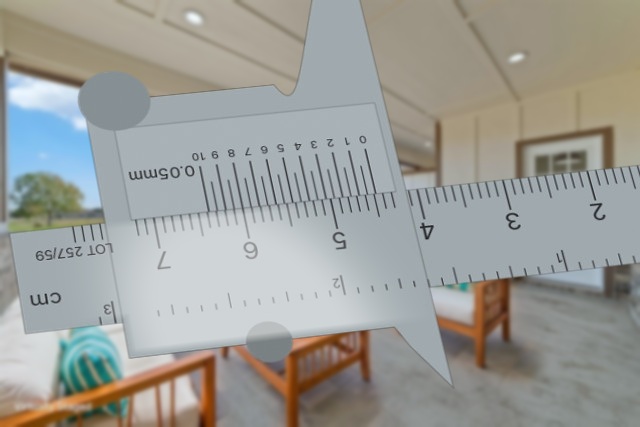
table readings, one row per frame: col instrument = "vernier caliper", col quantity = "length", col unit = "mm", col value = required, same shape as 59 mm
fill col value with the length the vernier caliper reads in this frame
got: 44.8 mm
